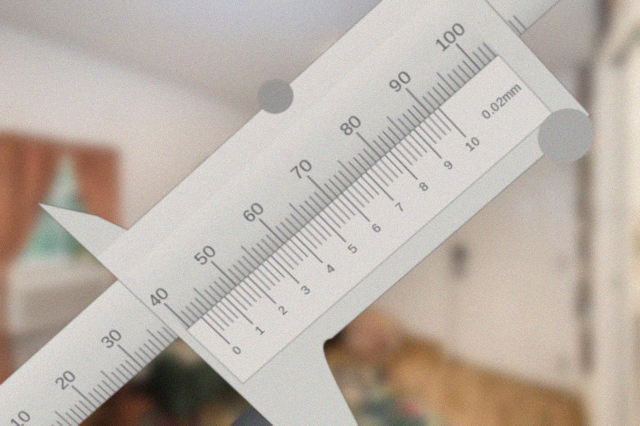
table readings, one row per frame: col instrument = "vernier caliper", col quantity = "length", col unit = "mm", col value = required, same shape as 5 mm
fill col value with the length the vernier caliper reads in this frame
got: 42.5 mm
